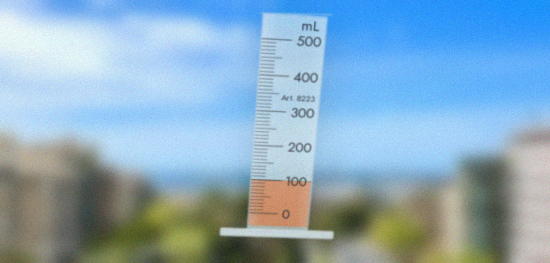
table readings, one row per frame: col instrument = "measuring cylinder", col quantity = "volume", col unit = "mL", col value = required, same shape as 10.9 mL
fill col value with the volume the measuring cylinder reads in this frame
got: 100 mL
